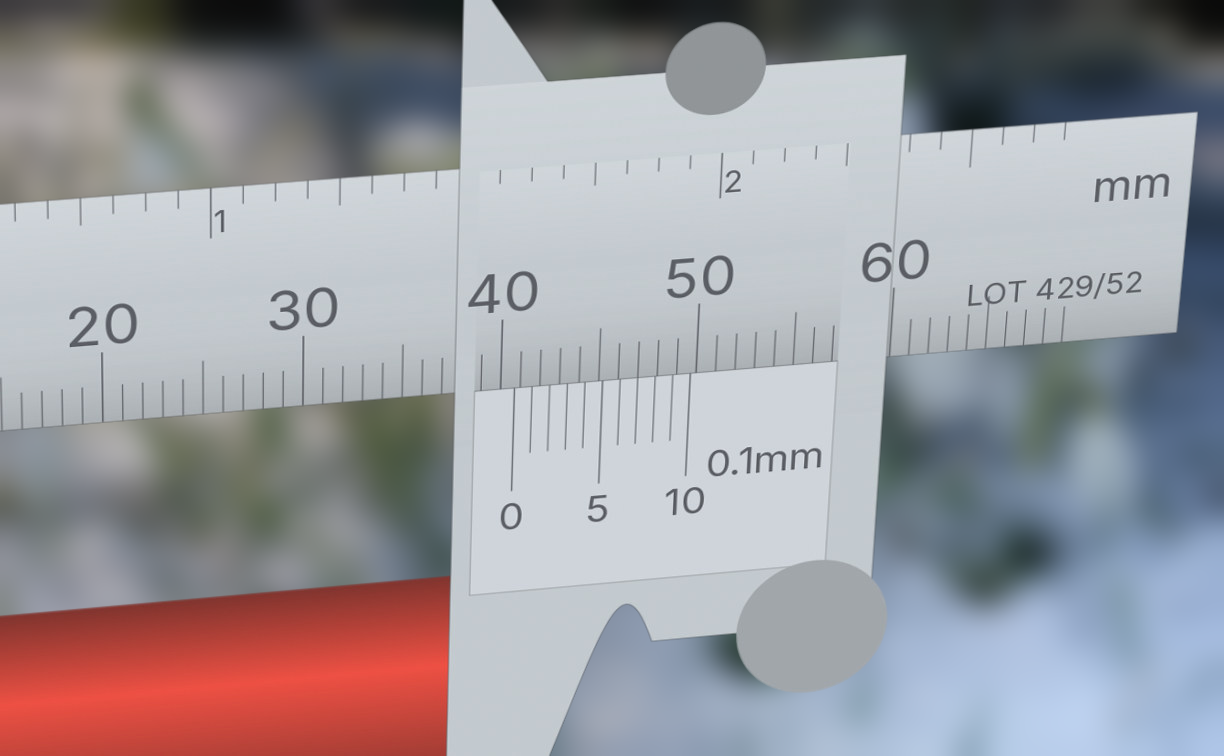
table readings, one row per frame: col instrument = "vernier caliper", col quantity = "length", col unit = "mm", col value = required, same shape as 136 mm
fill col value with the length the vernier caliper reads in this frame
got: 40.7 mm
